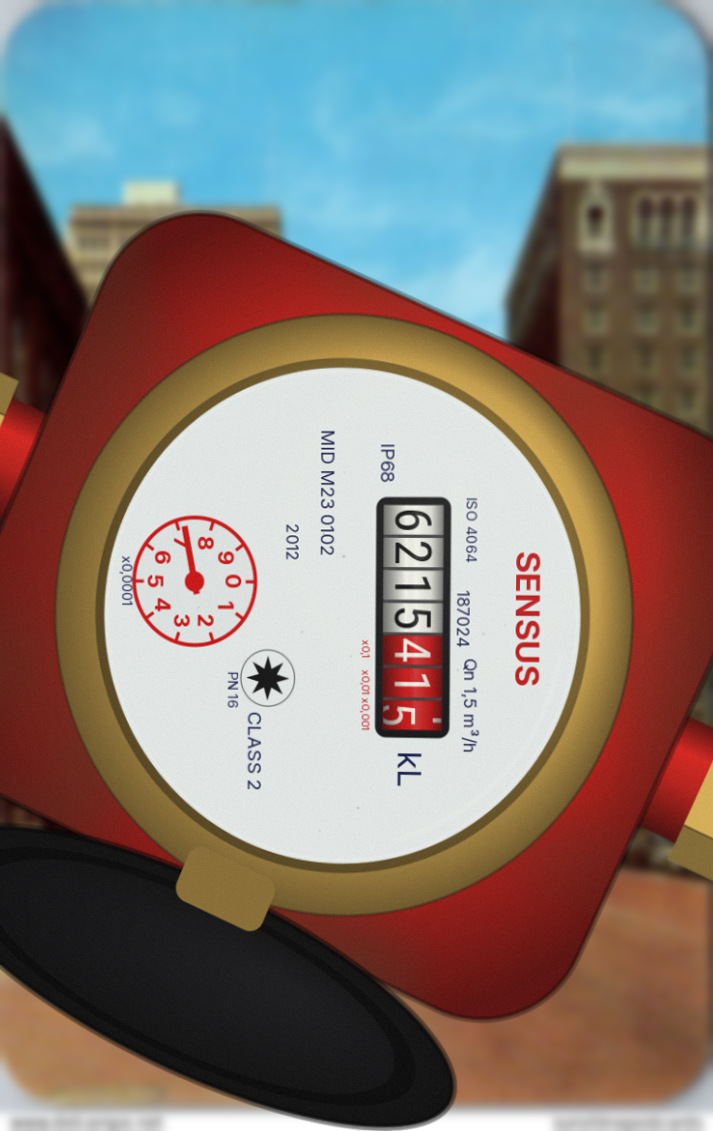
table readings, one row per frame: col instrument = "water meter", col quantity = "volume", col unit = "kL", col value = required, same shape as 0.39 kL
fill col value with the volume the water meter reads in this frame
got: 6215.4147 kL
